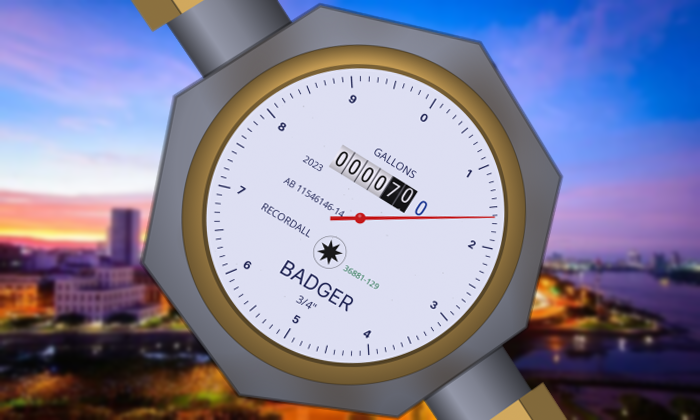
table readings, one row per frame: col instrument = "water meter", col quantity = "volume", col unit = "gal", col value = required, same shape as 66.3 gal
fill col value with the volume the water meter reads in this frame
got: 701.6 gal
